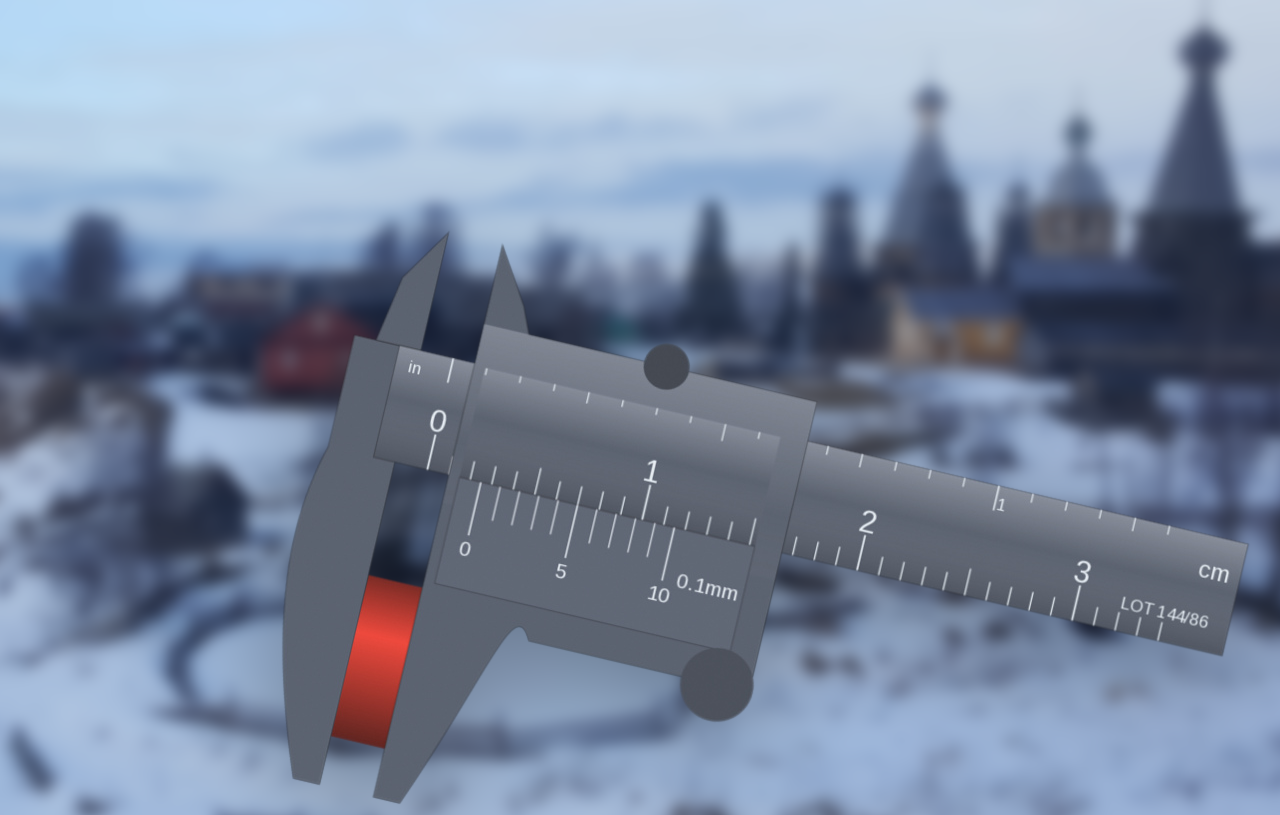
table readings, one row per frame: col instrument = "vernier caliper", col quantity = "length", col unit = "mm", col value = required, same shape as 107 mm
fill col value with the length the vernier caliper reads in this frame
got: 2.5 mm
